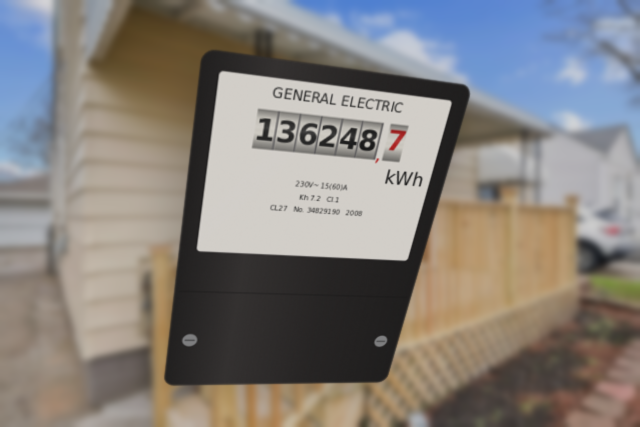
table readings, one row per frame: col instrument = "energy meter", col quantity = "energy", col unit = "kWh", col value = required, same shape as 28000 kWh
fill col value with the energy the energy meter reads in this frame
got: 136248.7 kWh
